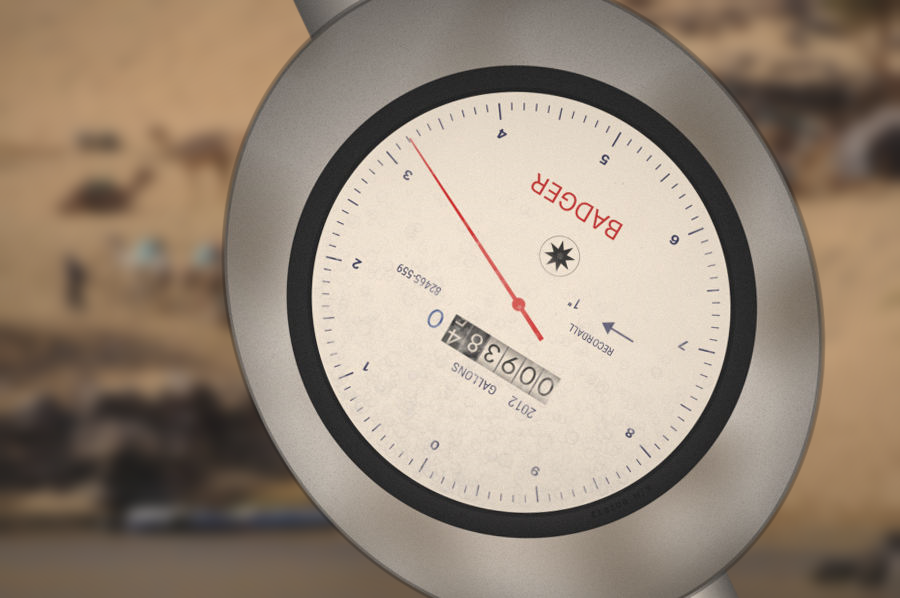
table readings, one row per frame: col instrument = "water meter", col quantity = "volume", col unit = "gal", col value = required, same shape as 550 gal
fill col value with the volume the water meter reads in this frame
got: 93843.2 gal
